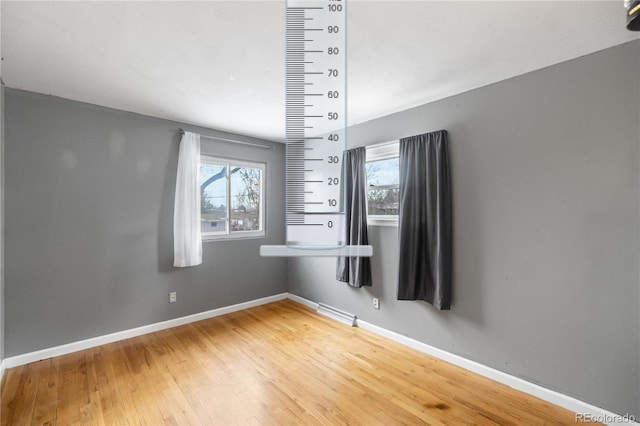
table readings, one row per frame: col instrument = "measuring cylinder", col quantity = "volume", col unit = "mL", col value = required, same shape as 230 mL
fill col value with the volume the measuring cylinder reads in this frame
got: 5 mL
